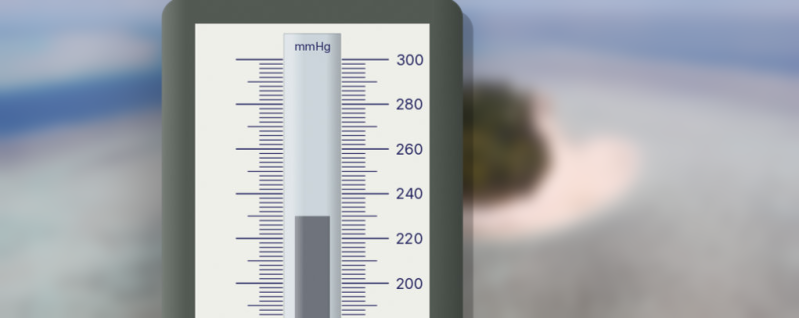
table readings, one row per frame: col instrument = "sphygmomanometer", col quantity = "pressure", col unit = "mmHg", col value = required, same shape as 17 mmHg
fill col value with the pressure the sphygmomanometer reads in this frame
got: 230 mmHg
